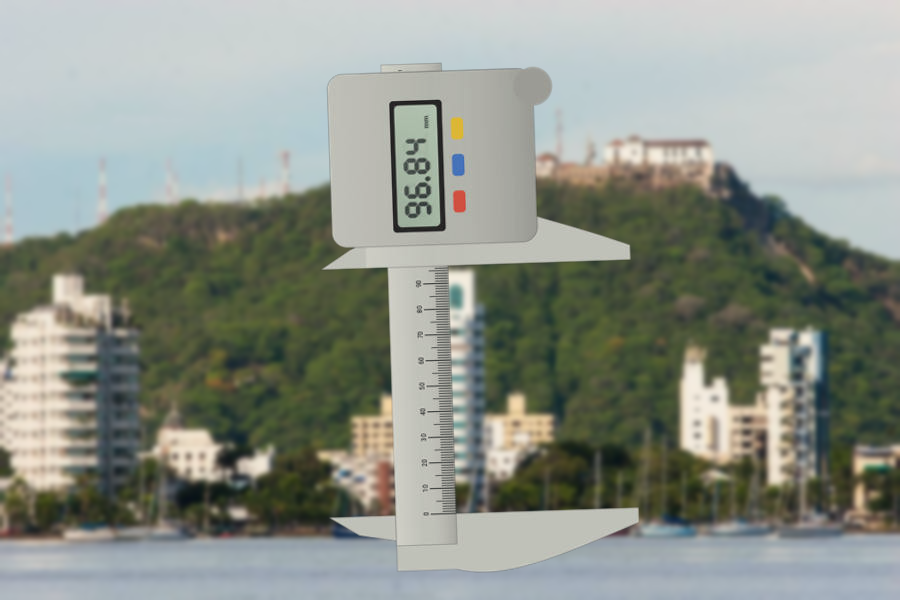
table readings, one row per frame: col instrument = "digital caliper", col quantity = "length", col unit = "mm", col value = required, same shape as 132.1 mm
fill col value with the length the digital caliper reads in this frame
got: 96.84 mm
